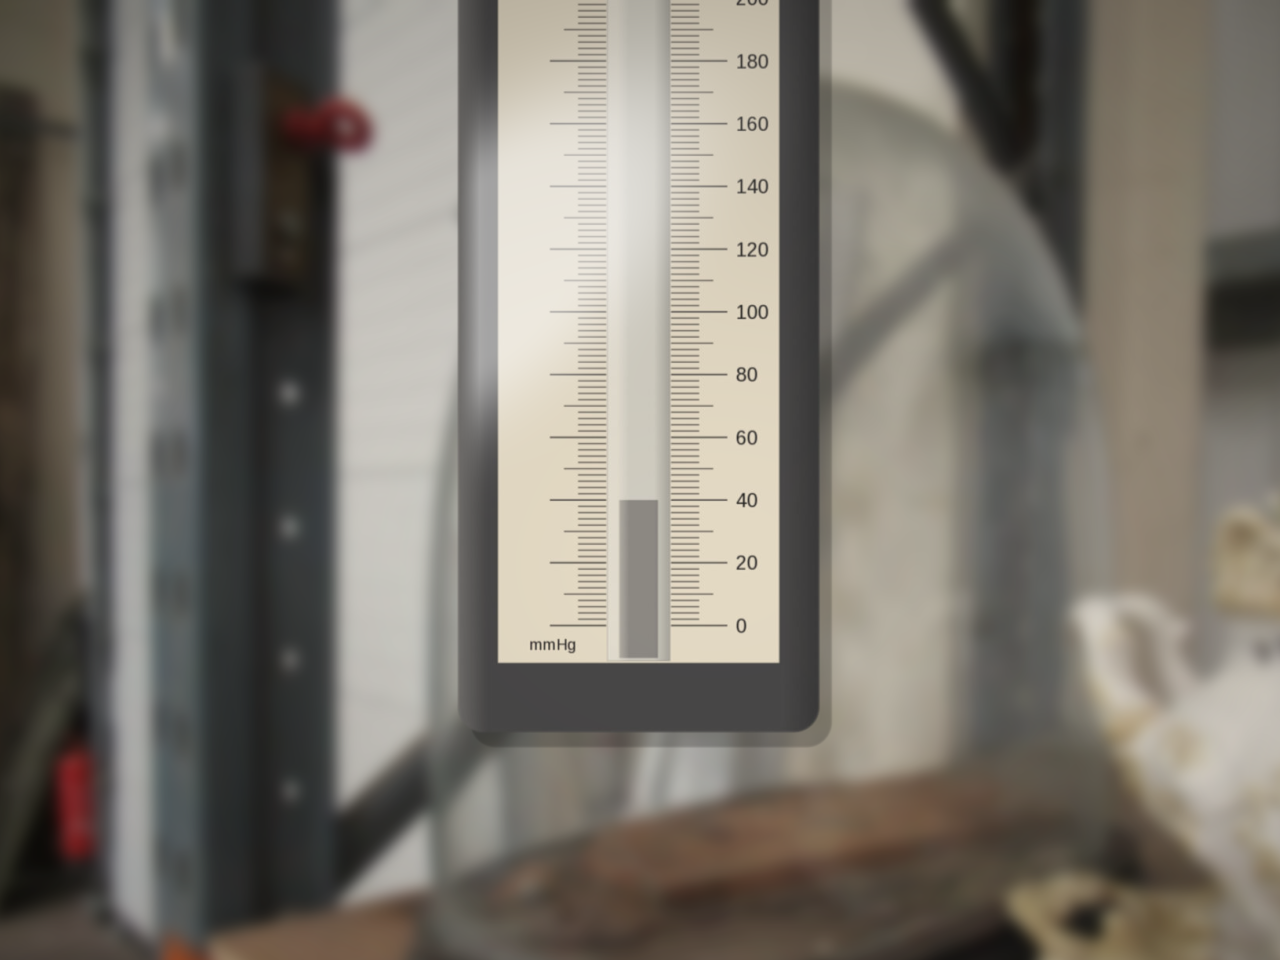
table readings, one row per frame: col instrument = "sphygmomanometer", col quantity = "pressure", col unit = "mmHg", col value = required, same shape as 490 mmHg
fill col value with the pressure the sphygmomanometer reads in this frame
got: 40 mmHg
